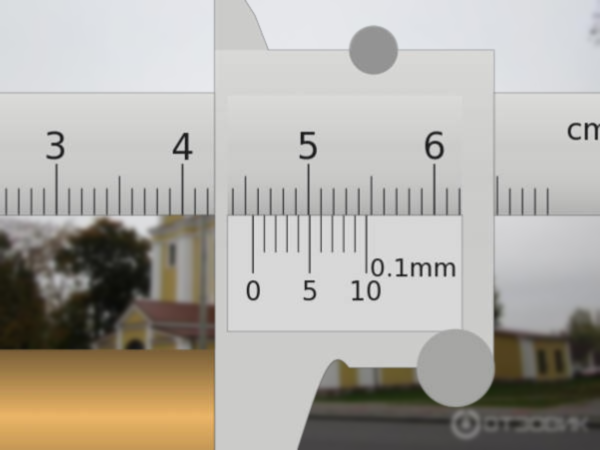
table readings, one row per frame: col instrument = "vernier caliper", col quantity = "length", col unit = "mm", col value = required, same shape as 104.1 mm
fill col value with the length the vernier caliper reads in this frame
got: 45.6 mm
